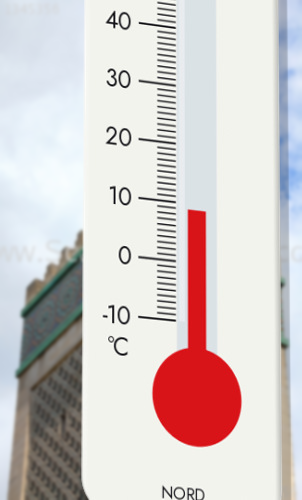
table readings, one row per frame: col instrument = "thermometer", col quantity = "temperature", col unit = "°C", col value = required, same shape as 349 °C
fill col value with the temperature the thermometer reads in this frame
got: 9 °C
